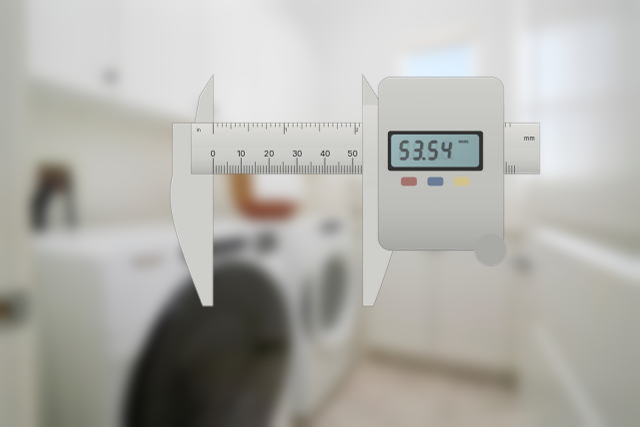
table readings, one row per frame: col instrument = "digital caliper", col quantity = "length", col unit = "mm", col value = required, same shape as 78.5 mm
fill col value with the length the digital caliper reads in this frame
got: 53.54 mm
